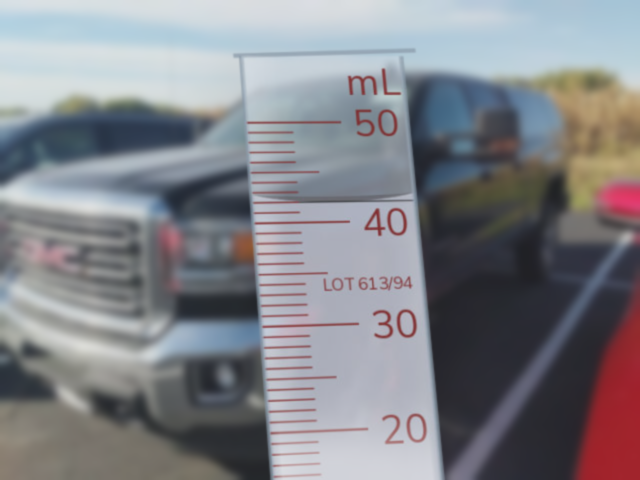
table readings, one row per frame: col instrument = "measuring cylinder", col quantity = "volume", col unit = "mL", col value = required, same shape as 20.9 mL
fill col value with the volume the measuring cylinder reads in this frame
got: 42 mL
